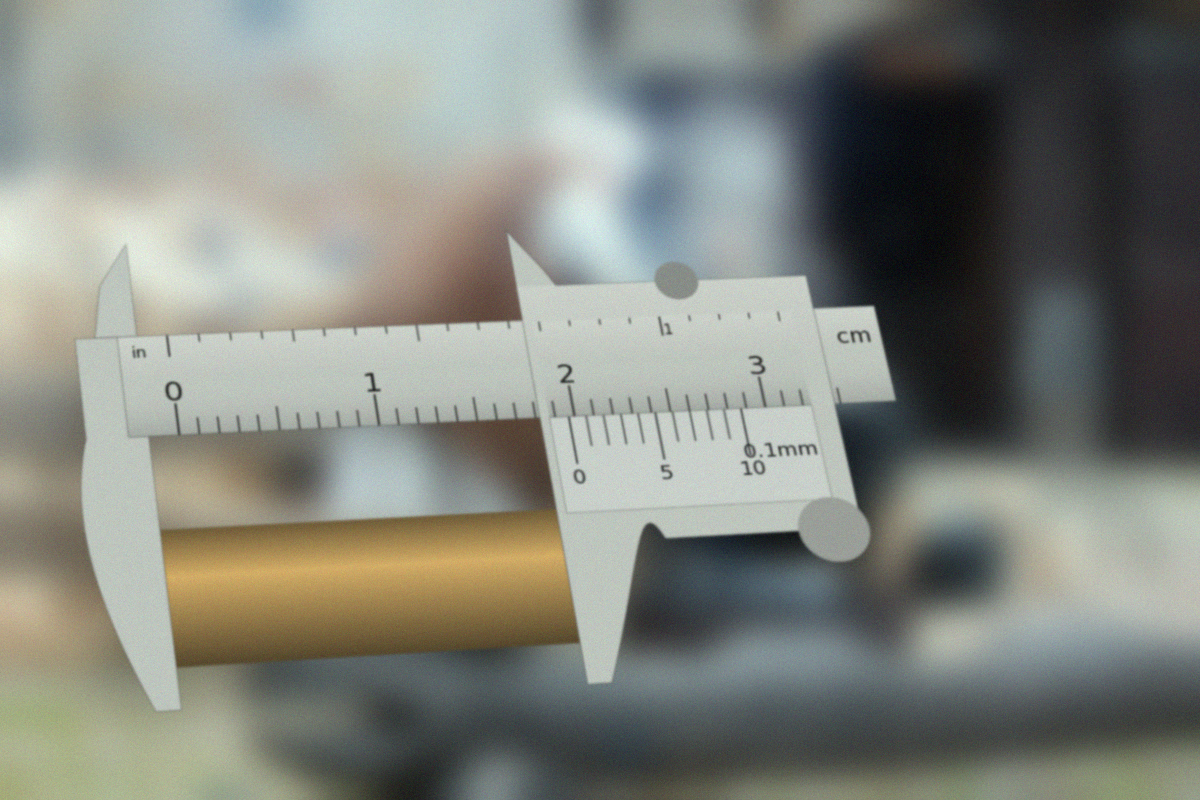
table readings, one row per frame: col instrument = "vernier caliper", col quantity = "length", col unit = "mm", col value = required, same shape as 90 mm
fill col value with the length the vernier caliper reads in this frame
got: 19.7 mm
